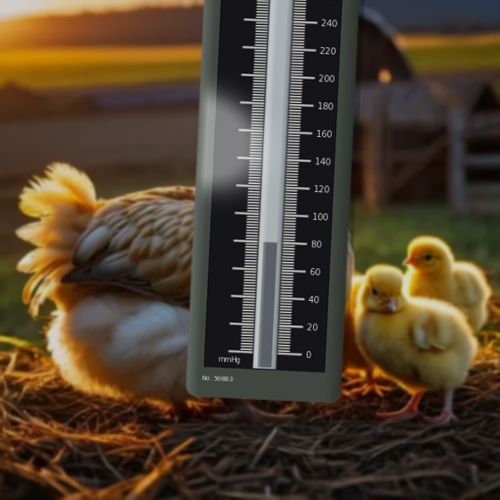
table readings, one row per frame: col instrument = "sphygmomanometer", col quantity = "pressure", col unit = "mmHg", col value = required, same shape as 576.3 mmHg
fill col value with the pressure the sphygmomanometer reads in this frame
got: 80 mmHg
